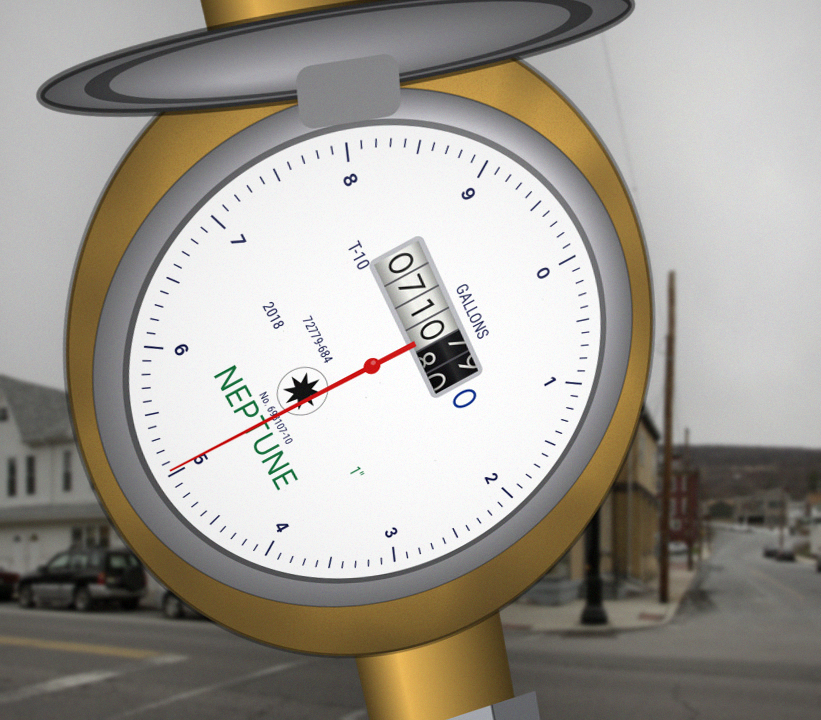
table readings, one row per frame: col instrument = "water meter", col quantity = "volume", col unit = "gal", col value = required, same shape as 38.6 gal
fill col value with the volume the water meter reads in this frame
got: 710795.0 gal
